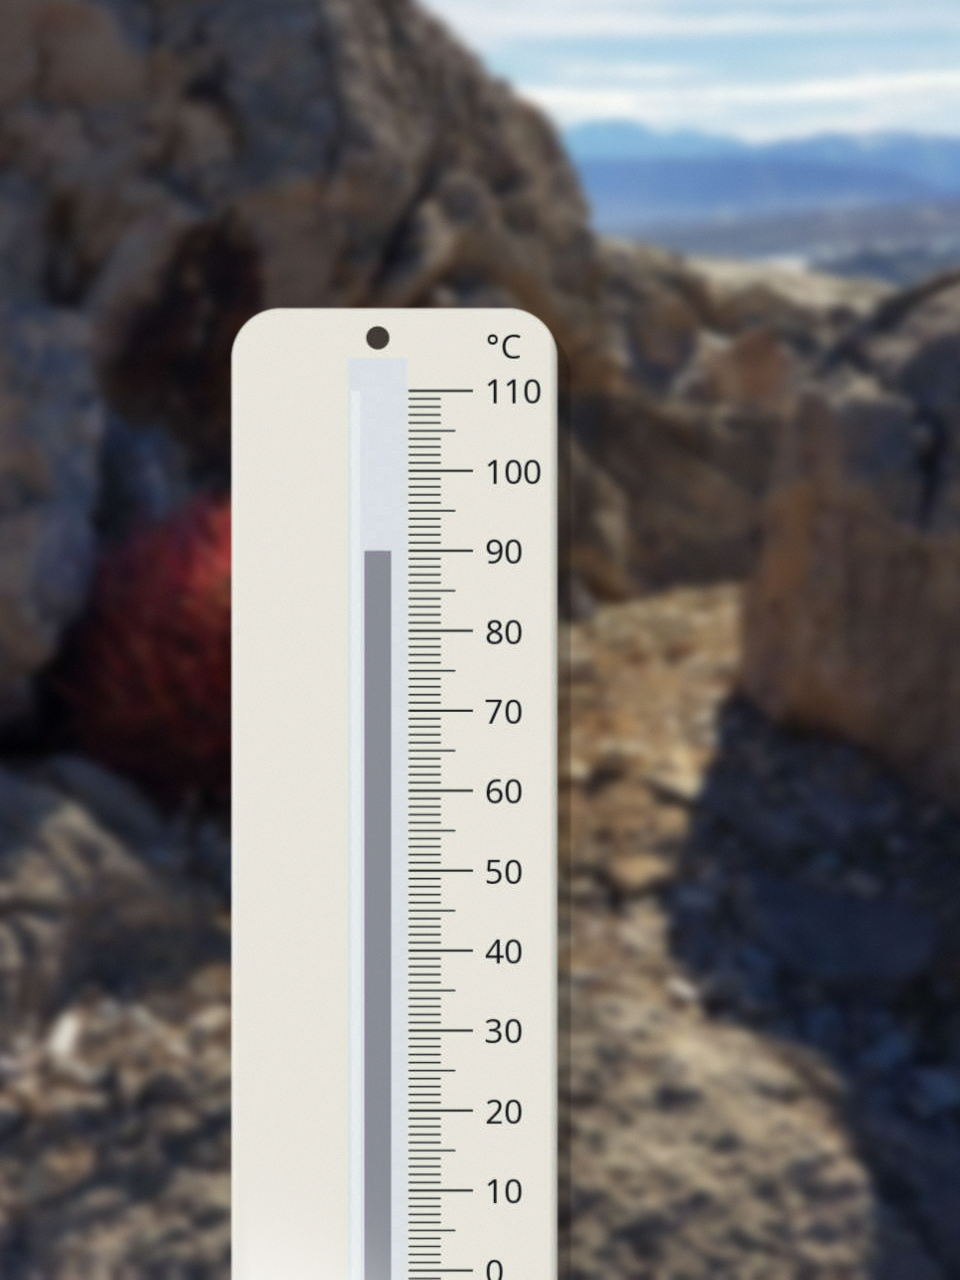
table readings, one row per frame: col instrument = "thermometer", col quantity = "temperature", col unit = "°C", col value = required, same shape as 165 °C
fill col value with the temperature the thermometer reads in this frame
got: 90 °C
